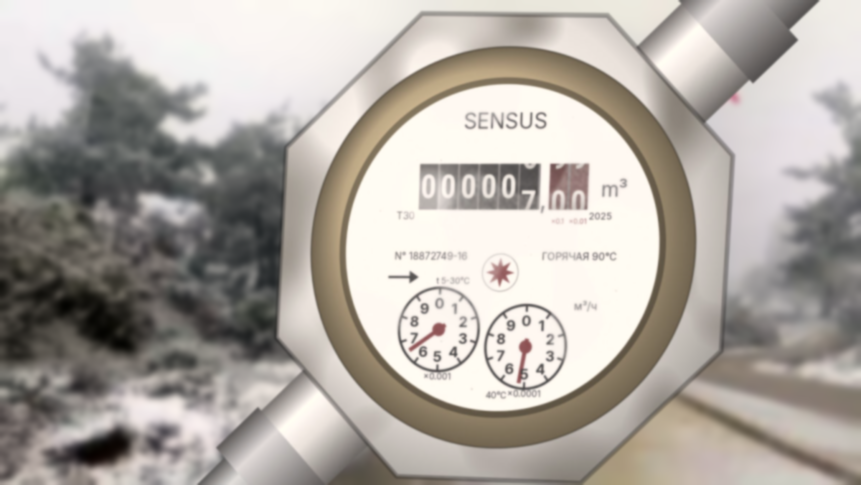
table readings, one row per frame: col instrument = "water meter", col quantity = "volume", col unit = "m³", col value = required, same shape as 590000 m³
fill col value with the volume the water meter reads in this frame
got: 6.9965 m³
